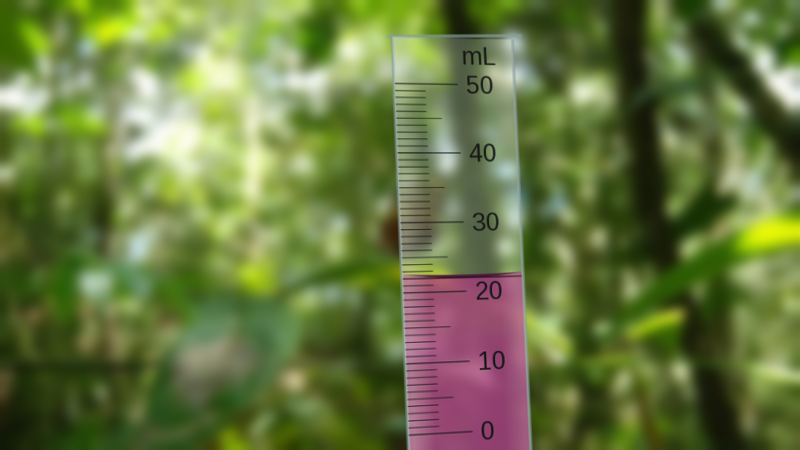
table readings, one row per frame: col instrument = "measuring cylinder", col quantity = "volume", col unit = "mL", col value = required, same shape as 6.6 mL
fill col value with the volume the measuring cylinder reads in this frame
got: 22 mL
